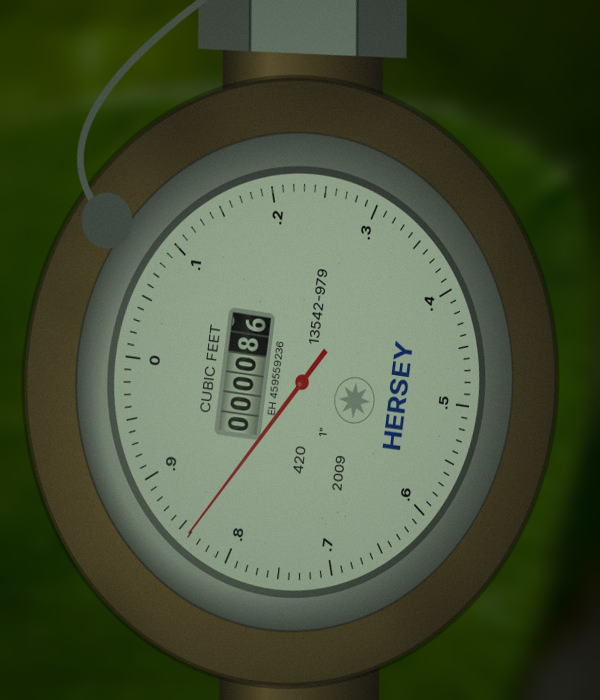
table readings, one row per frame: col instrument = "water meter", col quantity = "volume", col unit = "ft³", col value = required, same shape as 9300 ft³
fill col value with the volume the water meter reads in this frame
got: 85.84 ft³
